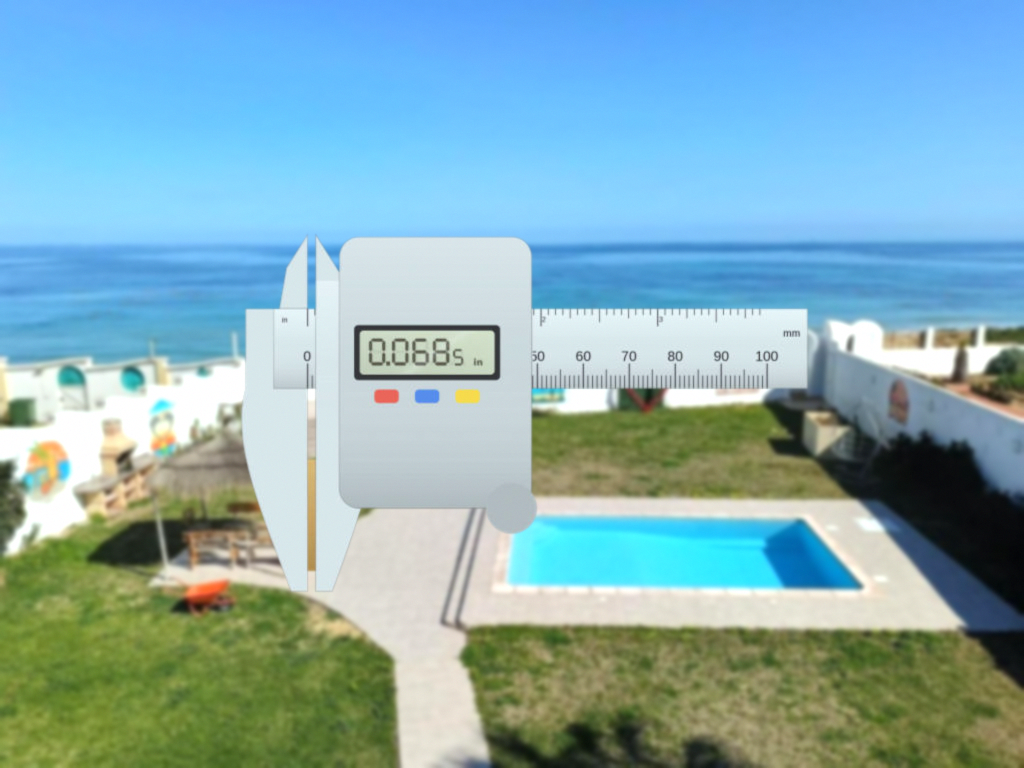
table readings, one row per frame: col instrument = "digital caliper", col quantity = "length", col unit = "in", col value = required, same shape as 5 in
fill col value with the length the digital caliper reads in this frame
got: 0.0685 in
